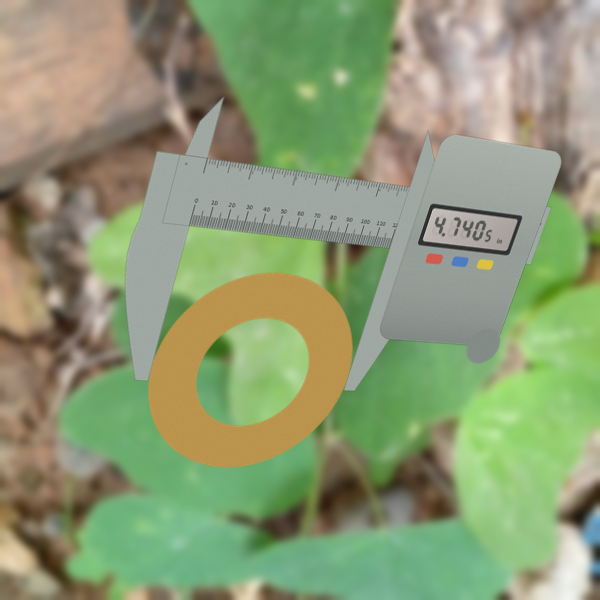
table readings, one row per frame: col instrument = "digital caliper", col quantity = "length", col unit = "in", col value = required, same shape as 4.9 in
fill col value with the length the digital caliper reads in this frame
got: 4.7405 in
